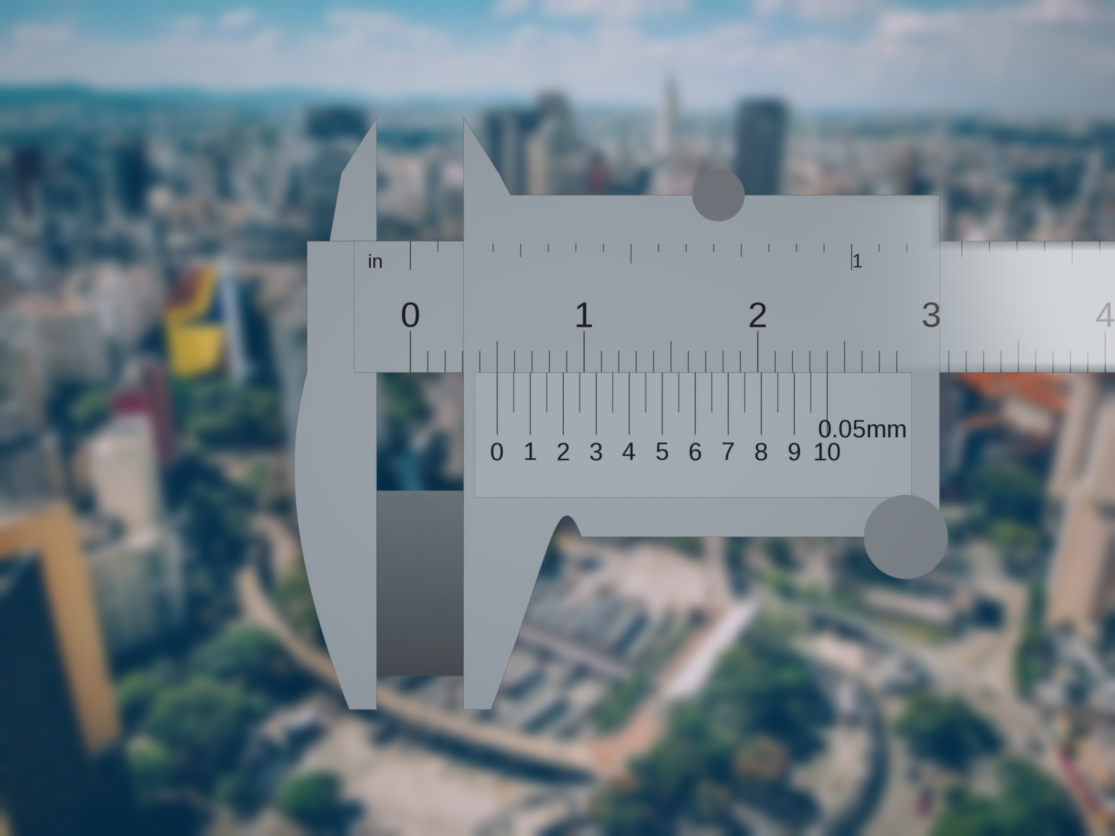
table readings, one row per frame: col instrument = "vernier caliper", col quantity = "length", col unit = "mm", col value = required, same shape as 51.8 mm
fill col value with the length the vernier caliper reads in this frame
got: 5.0 mm
